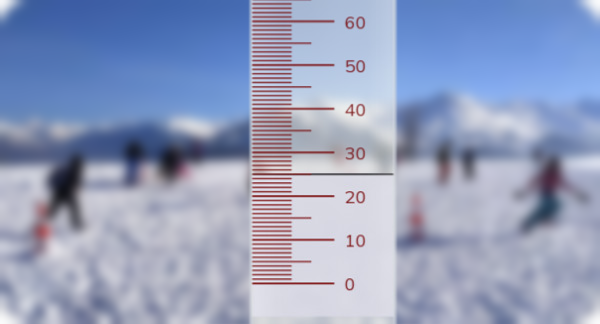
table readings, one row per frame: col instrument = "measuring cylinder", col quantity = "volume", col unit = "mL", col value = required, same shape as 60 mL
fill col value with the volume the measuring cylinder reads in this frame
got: 25 mL
